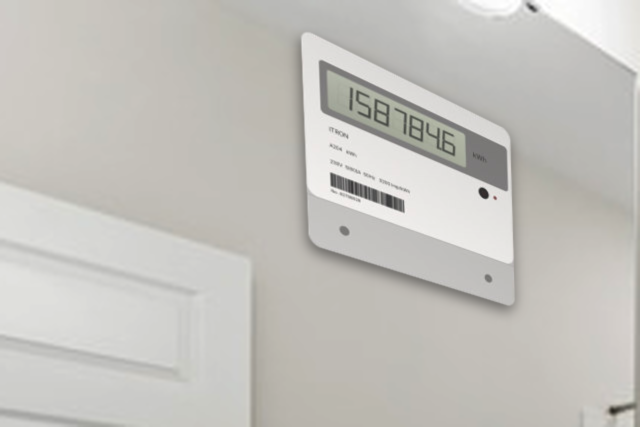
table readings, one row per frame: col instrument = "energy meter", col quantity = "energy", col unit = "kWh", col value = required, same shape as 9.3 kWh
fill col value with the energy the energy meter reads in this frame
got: 158784.6 kWh
